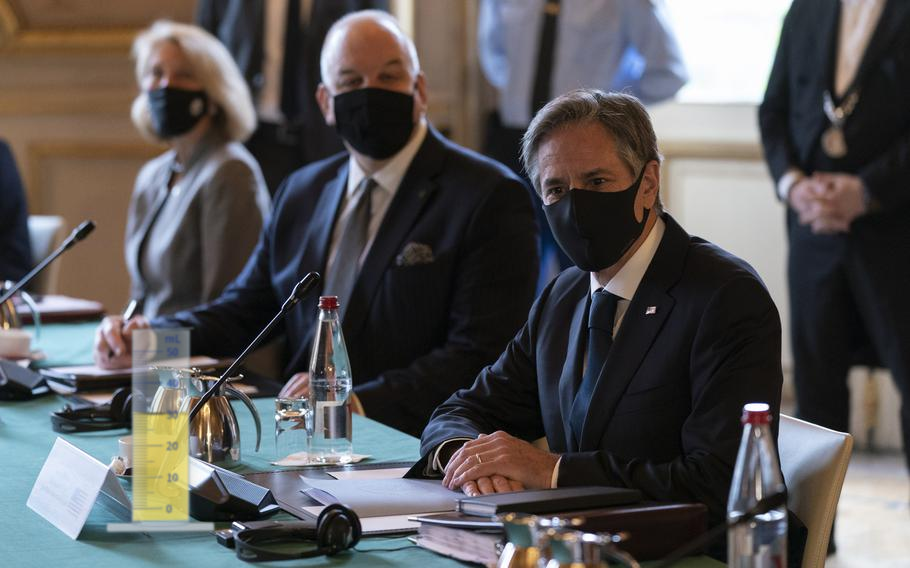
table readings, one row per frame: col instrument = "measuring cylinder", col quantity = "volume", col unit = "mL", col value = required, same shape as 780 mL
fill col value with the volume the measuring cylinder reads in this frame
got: 30 mL
